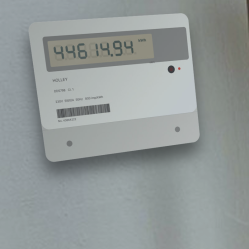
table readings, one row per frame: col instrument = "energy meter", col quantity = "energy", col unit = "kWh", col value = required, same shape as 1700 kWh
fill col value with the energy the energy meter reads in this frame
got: 44614.94 kWh
